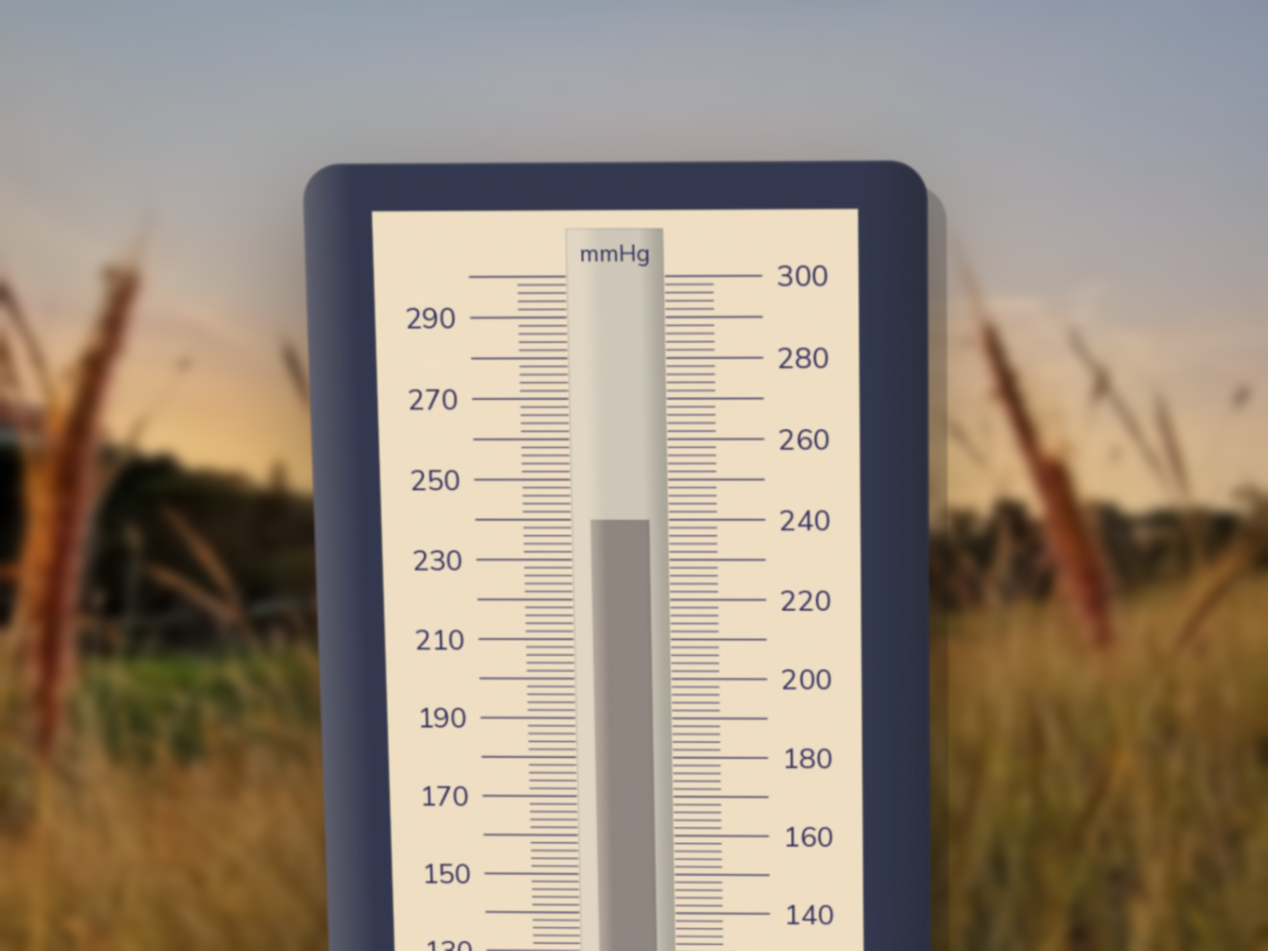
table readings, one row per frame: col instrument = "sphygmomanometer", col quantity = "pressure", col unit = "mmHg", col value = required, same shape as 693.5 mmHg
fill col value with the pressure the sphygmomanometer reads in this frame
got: 240 mmHg
